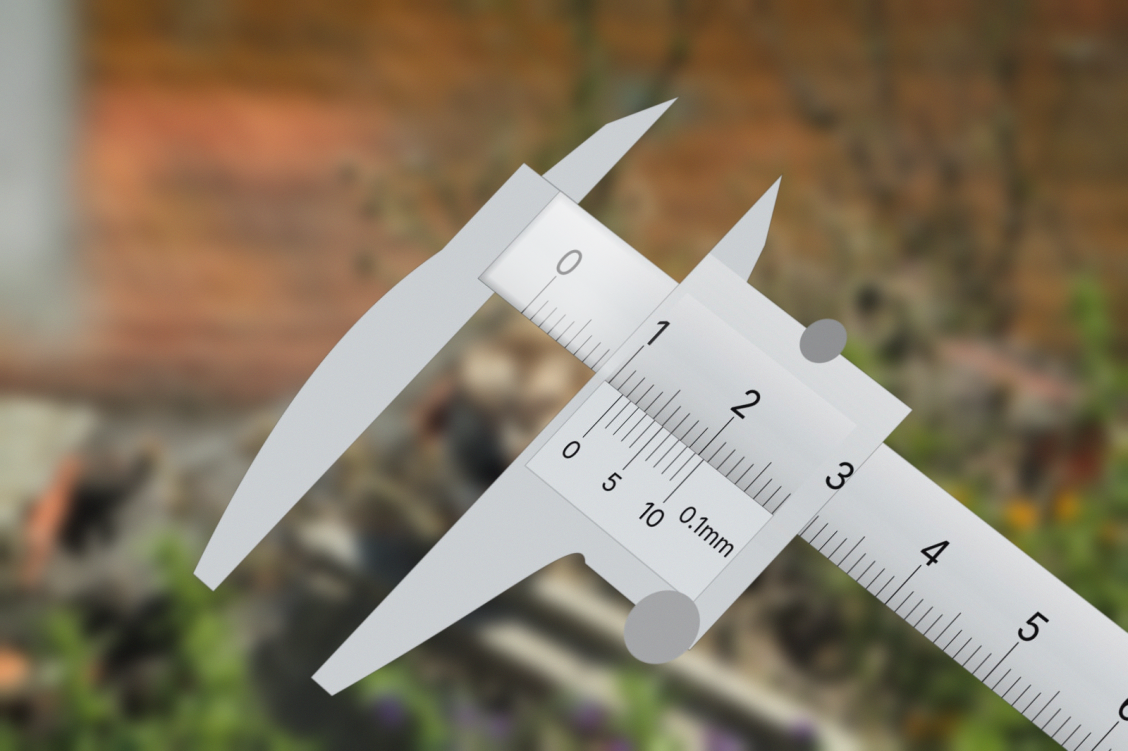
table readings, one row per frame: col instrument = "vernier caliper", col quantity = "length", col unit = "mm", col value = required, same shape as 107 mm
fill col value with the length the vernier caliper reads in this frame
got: 11.6 mm
